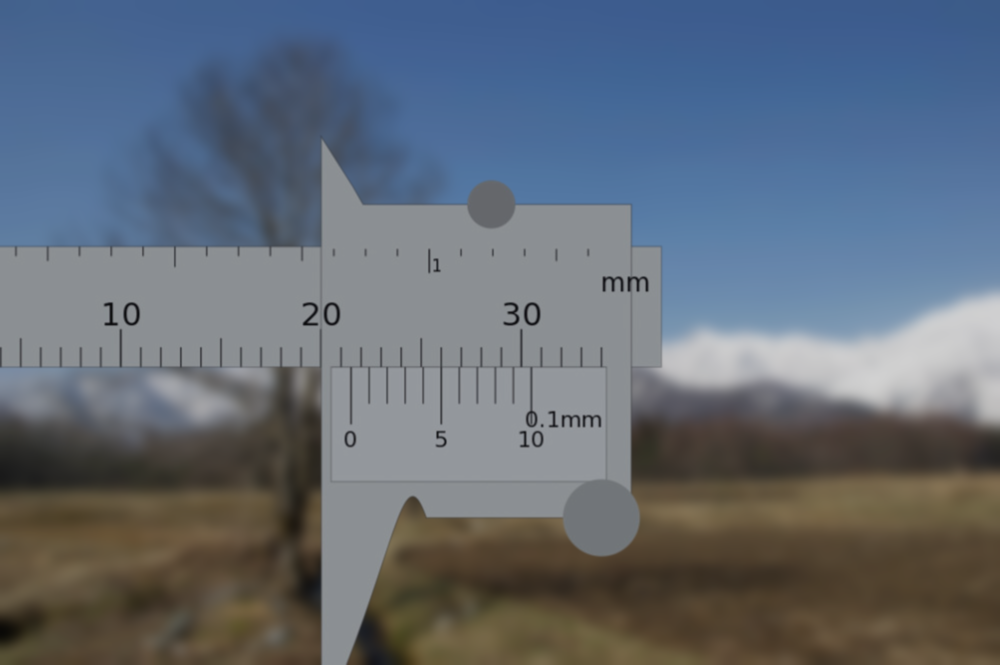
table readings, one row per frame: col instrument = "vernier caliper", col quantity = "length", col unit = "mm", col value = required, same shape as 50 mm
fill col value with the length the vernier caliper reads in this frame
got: 21.5 mm
